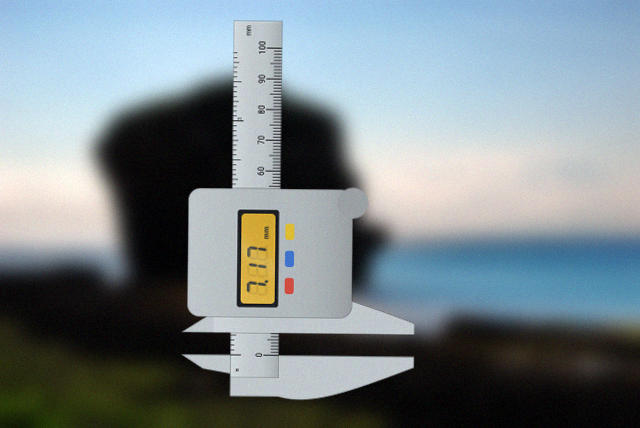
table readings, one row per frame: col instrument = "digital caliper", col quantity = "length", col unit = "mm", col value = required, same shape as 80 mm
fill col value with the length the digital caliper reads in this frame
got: 7.17 mm
